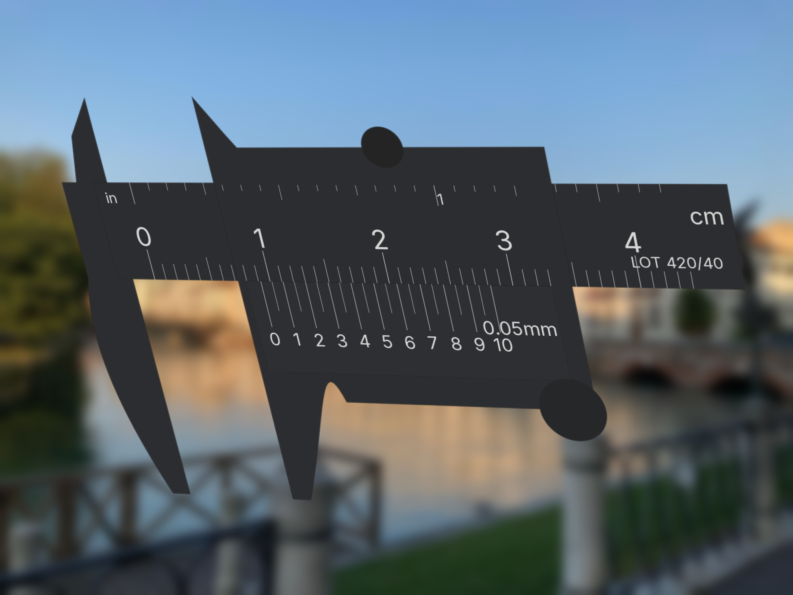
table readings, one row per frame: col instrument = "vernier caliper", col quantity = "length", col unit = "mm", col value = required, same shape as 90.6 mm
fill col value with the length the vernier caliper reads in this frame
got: 9.2 mm
